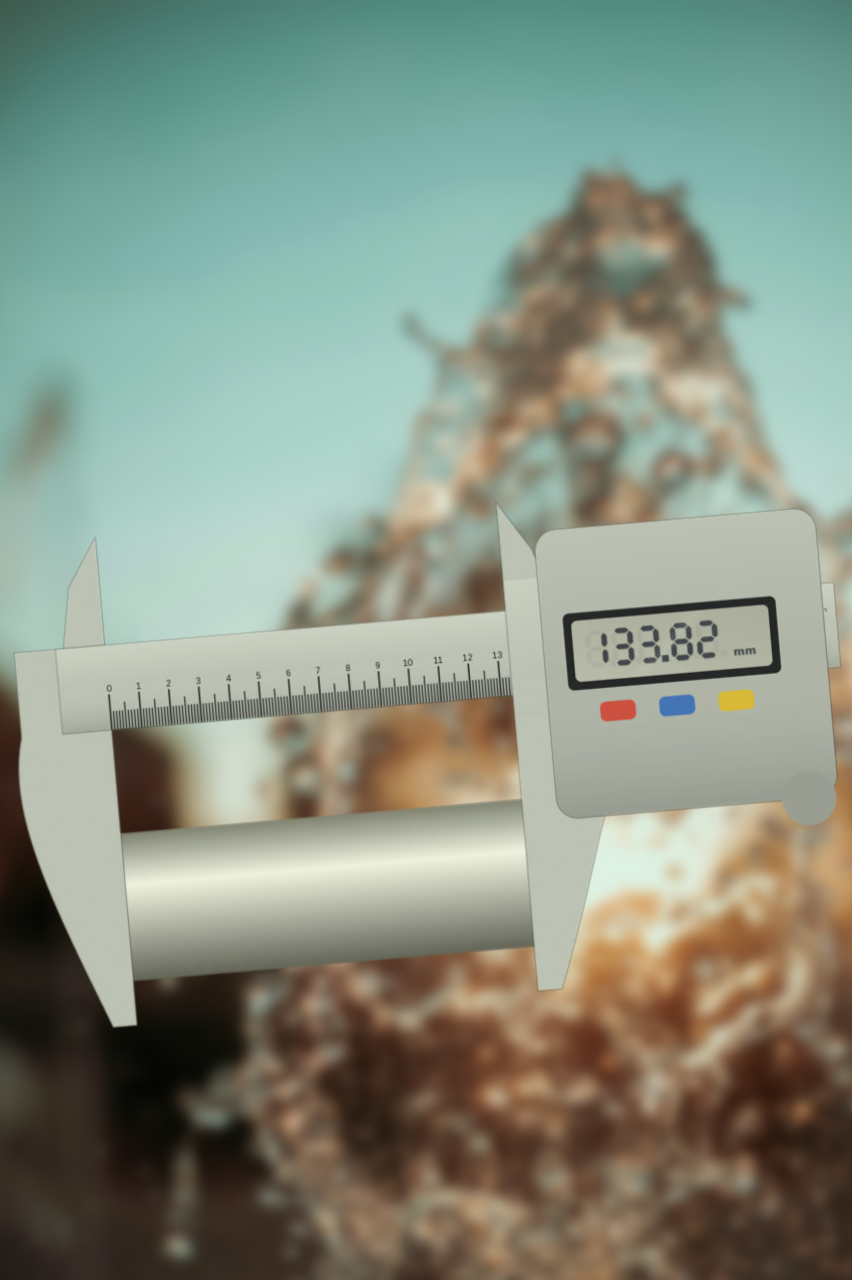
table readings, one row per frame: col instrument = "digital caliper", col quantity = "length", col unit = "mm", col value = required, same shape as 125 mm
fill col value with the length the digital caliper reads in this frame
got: 133.82 mm
